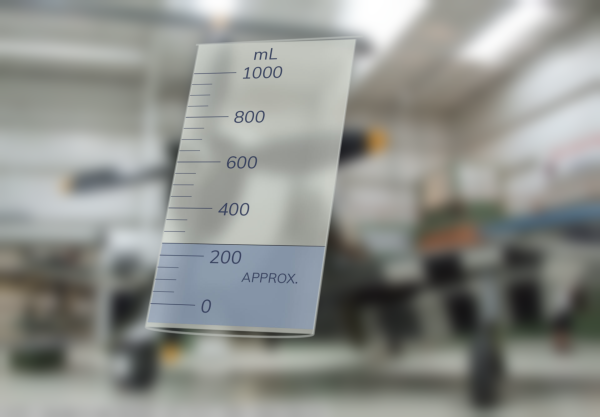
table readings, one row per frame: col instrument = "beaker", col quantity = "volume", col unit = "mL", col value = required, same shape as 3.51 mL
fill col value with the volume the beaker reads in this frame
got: 250 mL
